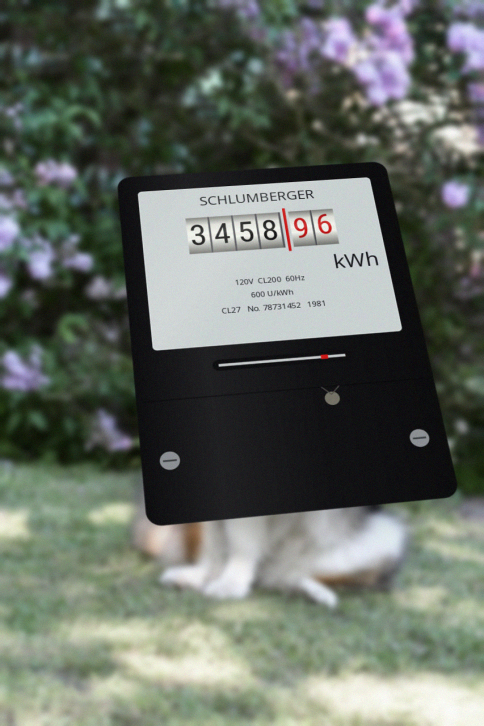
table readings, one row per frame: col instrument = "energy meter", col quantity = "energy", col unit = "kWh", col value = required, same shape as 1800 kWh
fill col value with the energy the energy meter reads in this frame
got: 3458.96 kWh
